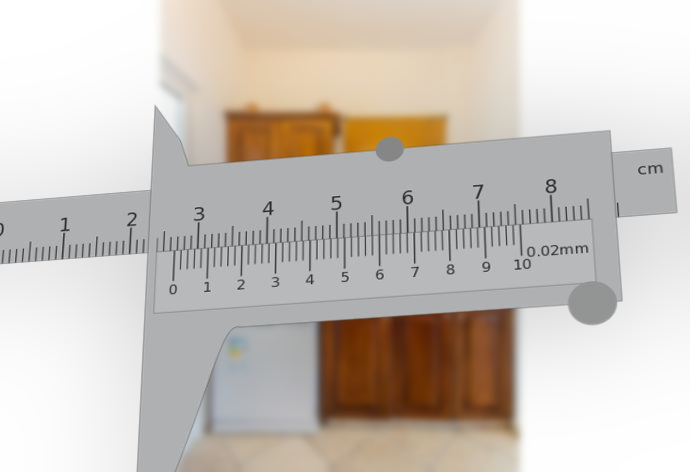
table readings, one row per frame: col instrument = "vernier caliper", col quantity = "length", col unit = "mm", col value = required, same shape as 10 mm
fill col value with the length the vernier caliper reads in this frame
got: 26.6 mm
